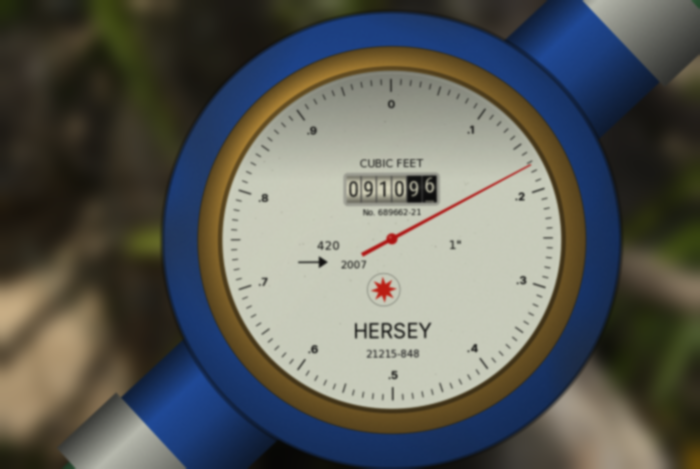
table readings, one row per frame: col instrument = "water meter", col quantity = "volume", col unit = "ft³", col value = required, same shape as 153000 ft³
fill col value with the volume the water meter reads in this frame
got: 91096.17 ft³
